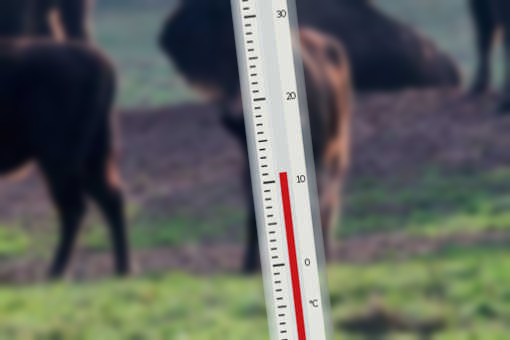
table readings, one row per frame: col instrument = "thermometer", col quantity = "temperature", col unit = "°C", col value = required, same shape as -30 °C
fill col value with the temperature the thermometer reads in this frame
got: 11 °C
